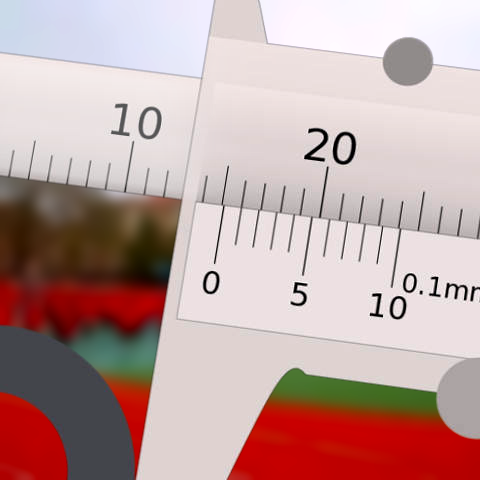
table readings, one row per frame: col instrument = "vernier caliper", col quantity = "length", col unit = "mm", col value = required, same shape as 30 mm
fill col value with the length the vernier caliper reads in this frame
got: 15.1 mm
